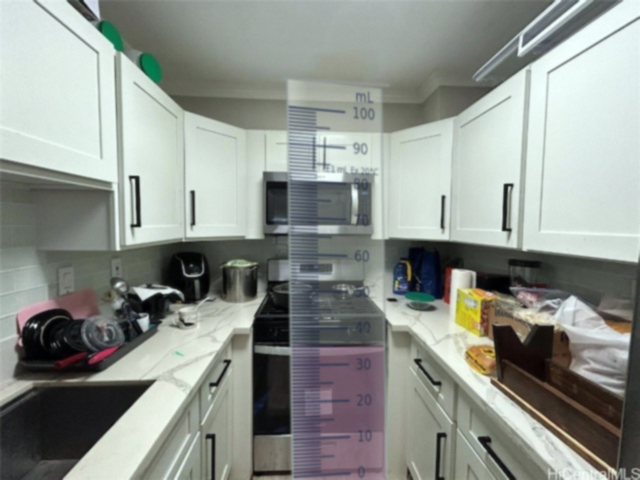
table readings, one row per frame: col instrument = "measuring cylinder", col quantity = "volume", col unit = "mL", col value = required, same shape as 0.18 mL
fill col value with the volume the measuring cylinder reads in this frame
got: 35 mL
